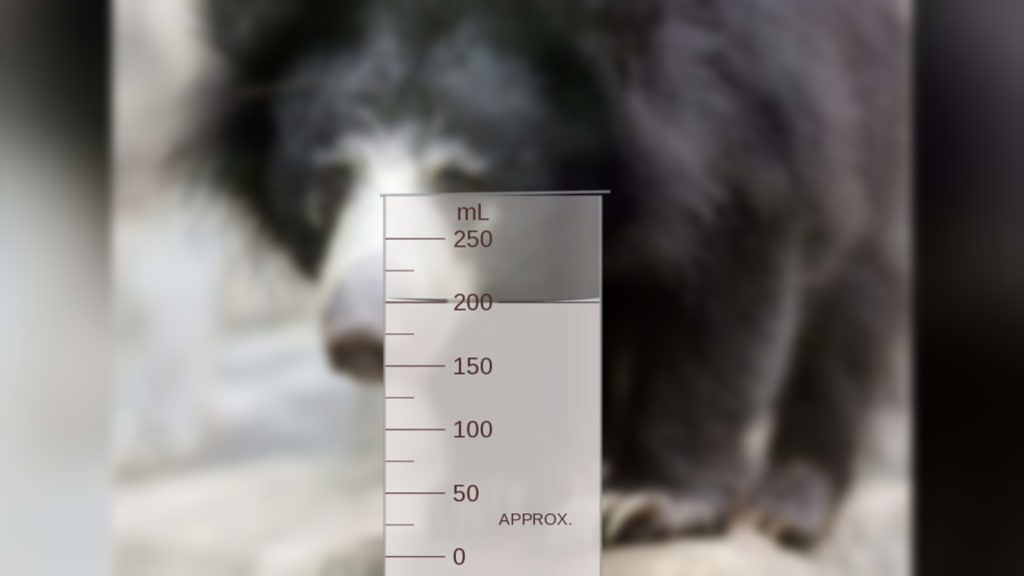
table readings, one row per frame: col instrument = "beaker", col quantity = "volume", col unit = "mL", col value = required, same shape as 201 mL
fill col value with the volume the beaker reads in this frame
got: 200 mL
